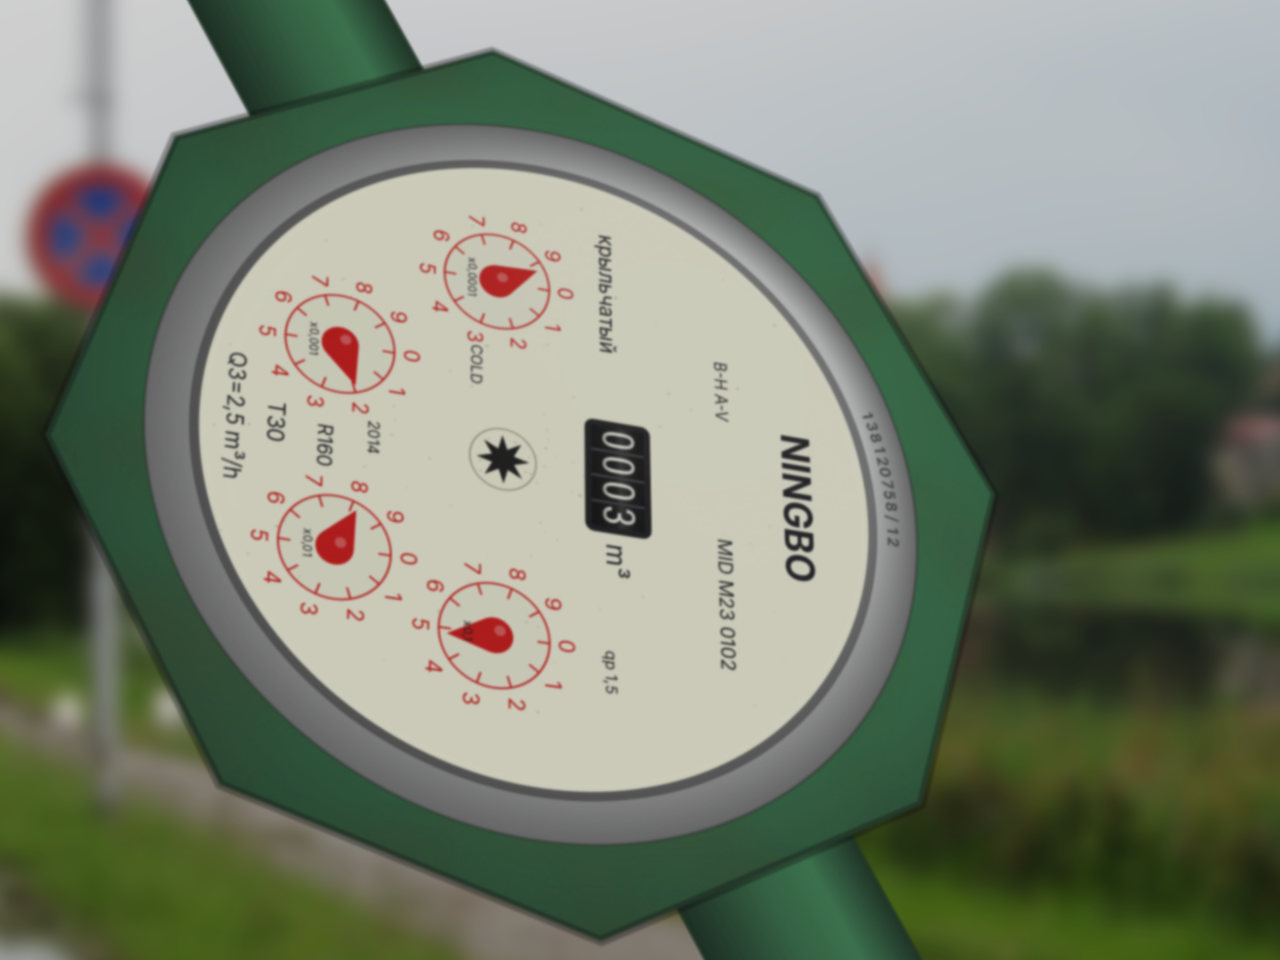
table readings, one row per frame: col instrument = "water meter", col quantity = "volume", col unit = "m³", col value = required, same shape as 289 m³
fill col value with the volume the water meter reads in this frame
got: 3.4819 m³
